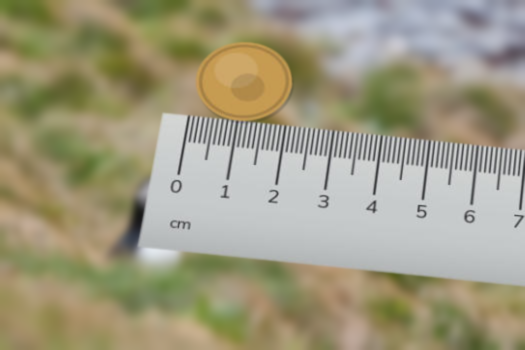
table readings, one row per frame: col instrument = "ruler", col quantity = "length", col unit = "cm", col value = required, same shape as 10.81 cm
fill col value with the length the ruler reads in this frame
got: 2 cm
